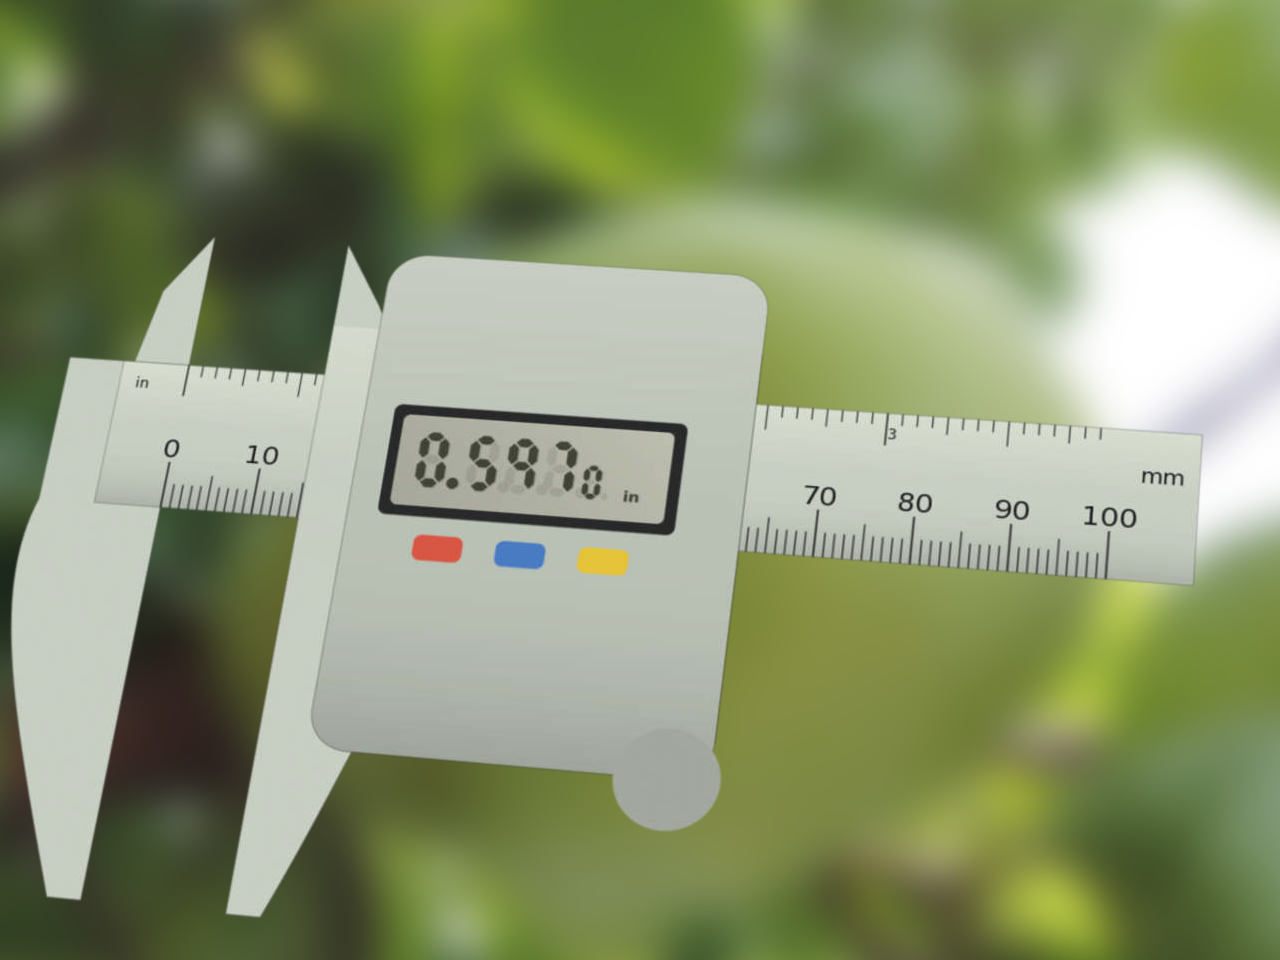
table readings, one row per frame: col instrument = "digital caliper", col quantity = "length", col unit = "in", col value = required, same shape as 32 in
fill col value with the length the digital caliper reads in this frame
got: 0.5970 in
